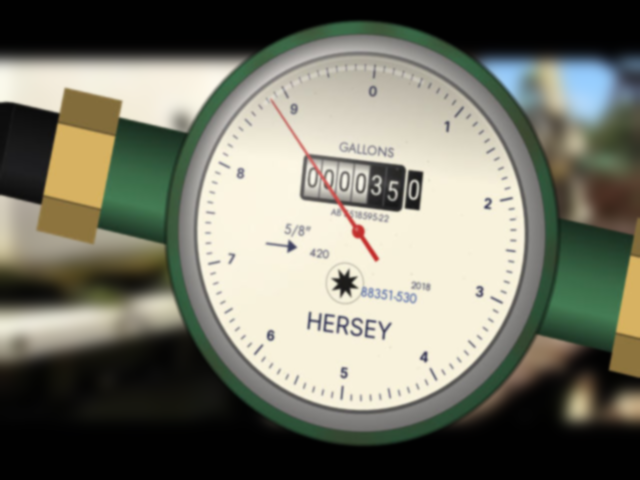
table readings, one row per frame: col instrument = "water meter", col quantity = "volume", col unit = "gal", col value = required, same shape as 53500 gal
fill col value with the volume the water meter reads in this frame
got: 348.8 gal
